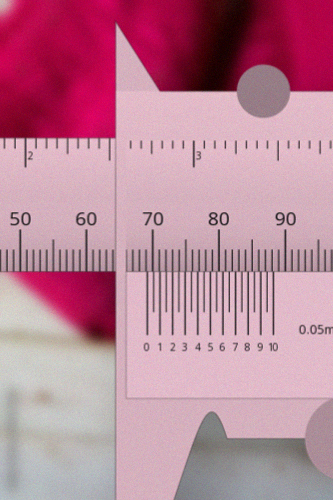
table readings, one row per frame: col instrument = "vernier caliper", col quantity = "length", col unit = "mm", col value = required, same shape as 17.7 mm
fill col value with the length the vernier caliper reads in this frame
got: 69.2 mm
